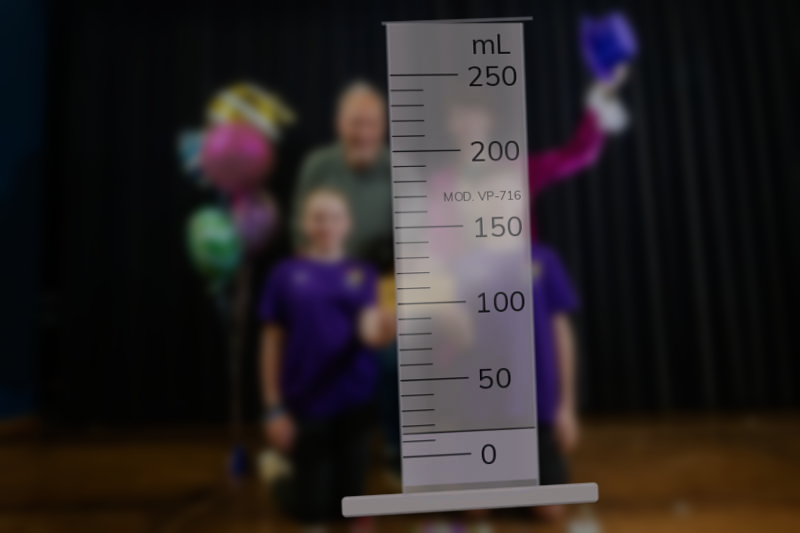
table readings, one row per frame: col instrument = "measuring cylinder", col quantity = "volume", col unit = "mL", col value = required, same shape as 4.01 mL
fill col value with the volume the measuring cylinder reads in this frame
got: 15 mL
